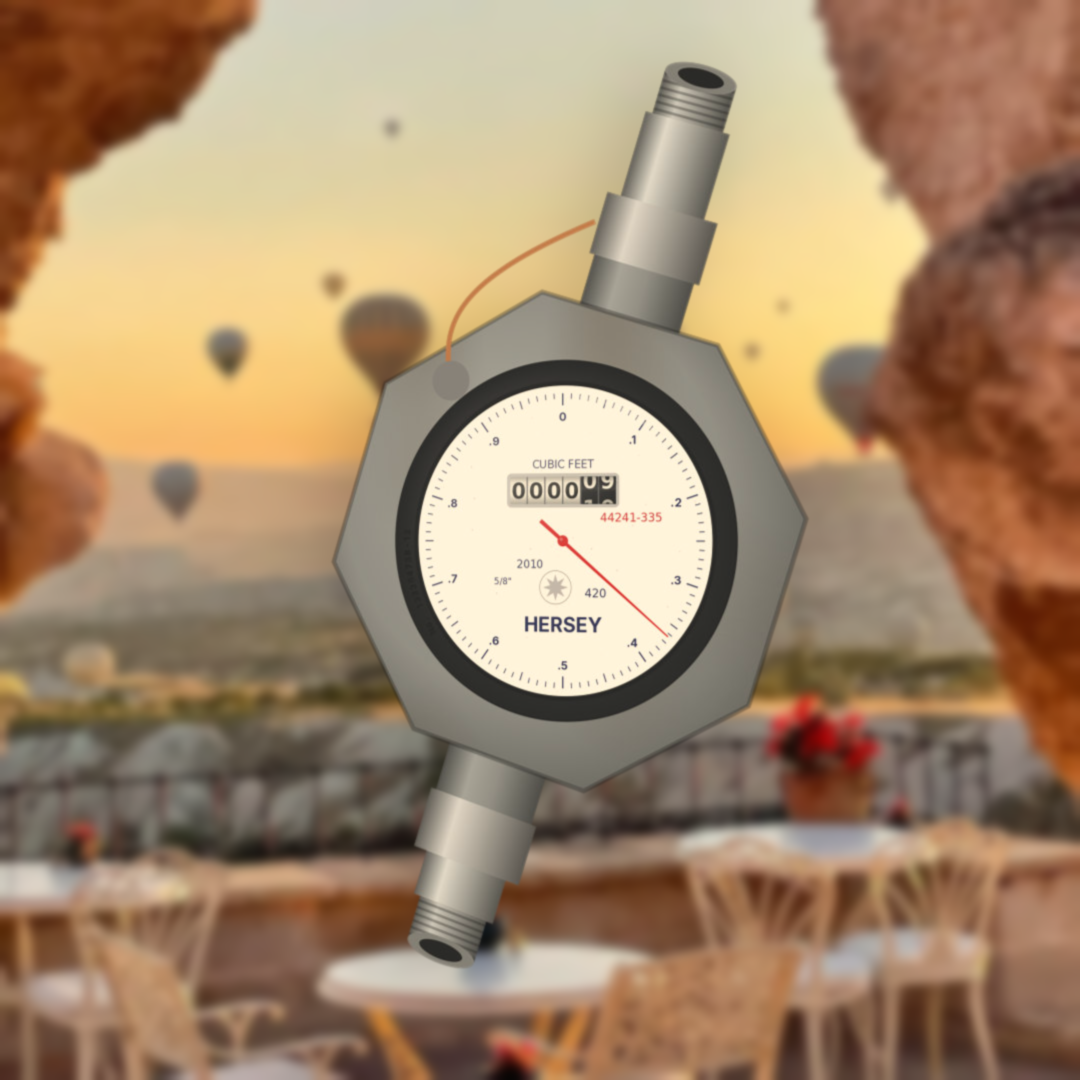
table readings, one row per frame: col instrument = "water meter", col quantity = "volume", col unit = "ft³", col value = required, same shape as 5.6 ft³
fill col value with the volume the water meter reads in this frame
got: 9.36 ft³
